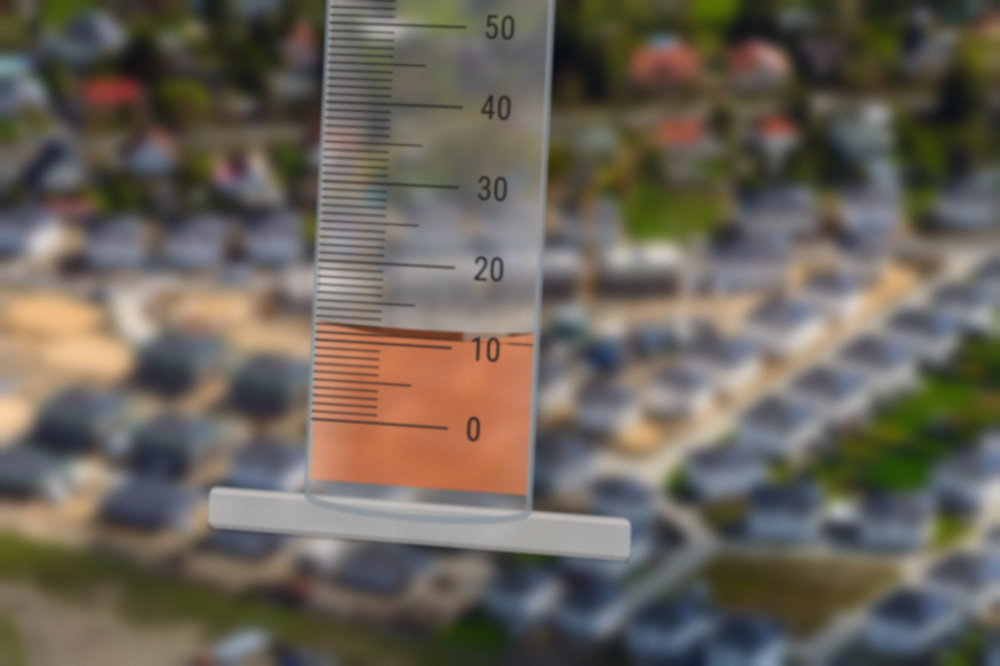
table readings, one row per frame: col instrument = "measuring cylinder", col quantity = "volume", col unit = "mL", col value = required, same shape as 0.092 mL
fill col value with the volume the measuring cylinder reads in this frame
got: 11 mL
